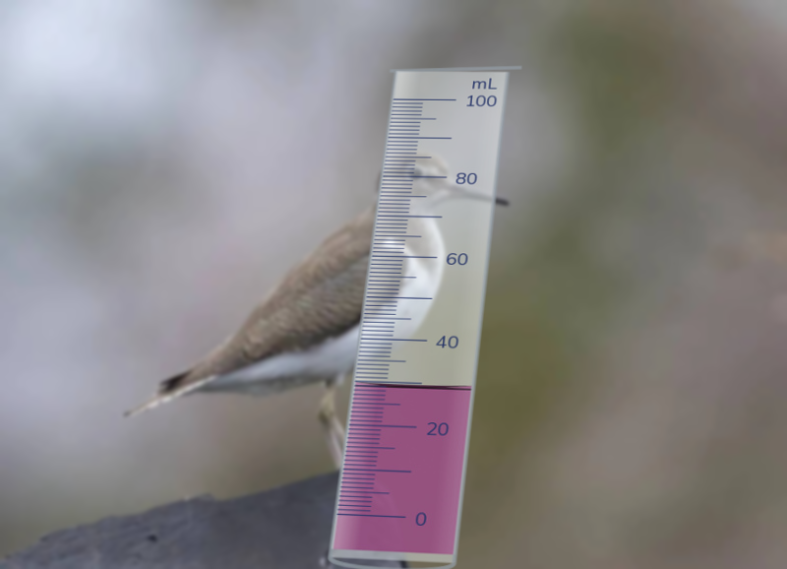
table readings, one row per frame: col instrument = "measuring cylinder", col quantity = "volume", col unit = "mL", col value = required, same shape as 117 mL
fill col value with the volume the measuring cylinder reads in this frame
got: 29 mL
